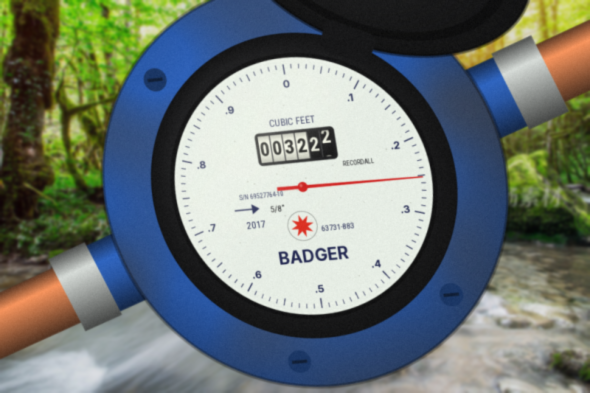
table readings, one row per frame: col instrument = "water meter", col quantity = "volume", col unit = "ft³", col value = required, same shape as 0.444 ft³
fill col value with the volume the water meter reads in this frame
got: 3222.25 ft³
